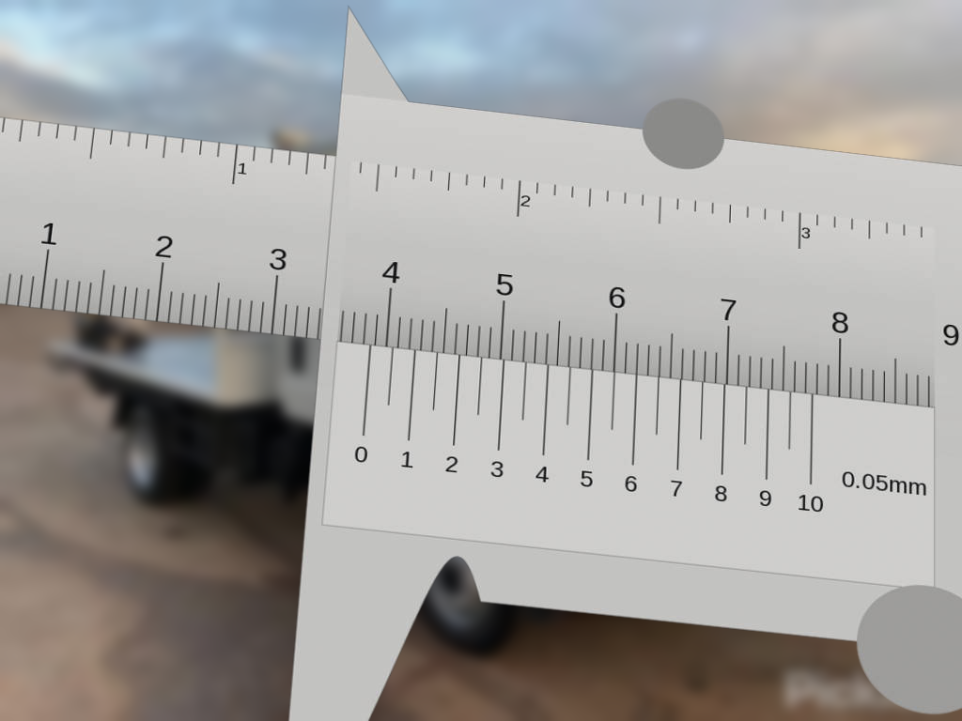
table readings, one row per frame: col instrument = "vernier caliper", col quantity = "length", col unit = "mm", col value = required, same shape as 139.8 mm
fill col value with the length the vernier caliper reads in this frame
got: 38.6 mm
